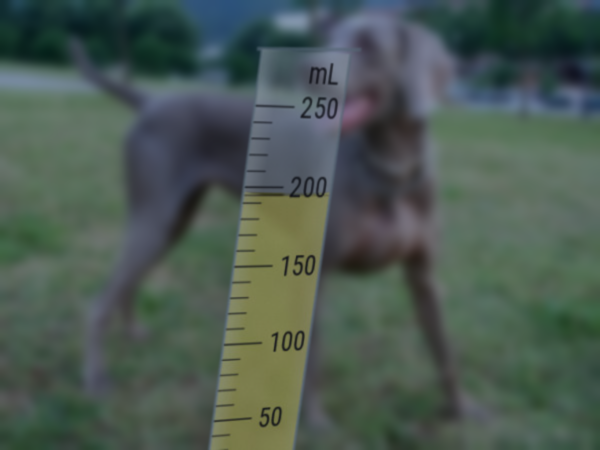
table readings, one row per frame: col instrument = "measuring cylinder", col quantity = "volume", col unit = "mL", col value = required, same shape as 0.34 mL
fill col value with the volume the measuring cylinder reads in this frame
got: 195 mL
